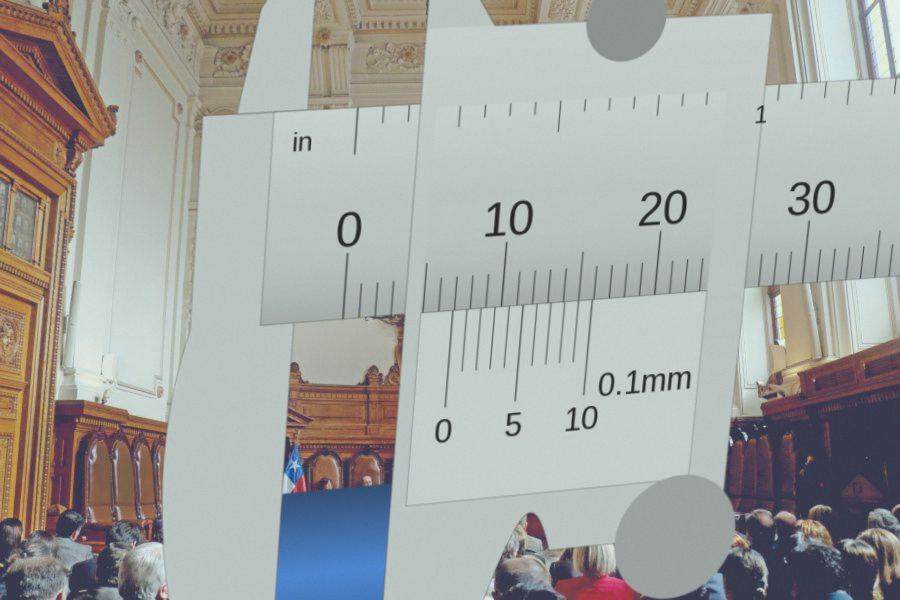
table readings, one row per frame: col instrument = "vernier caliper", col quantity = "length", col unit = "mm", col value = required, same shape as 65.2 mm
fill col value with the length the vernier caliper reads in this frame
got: 6.9 mm
